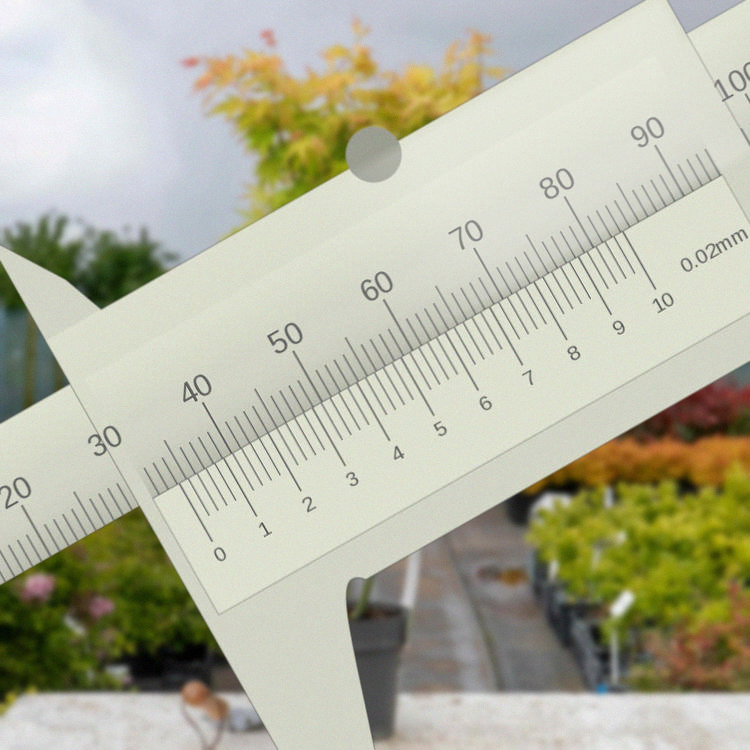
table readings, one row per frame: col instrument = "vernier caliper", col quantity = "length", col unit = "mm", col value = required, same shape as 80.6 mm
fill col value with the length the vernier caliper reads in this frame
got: 34.2 mm
